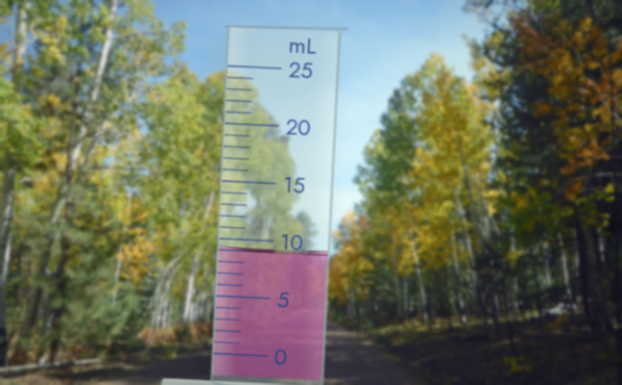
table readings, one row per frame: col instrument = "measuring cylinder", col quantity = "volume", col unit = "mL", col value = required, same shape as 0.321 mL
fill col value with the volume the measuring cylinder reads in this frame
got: 9 mL
